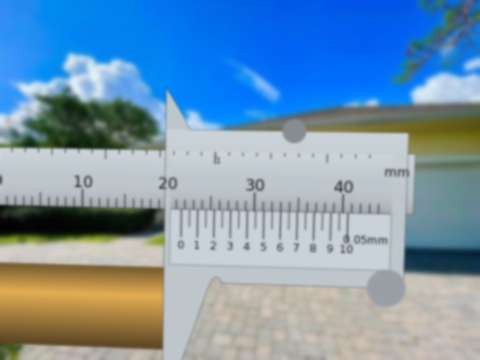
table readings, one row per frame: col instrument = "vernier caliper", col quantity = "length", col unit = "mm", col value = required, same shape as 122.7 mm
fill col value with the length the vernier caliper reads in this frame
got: 21.6 mm
